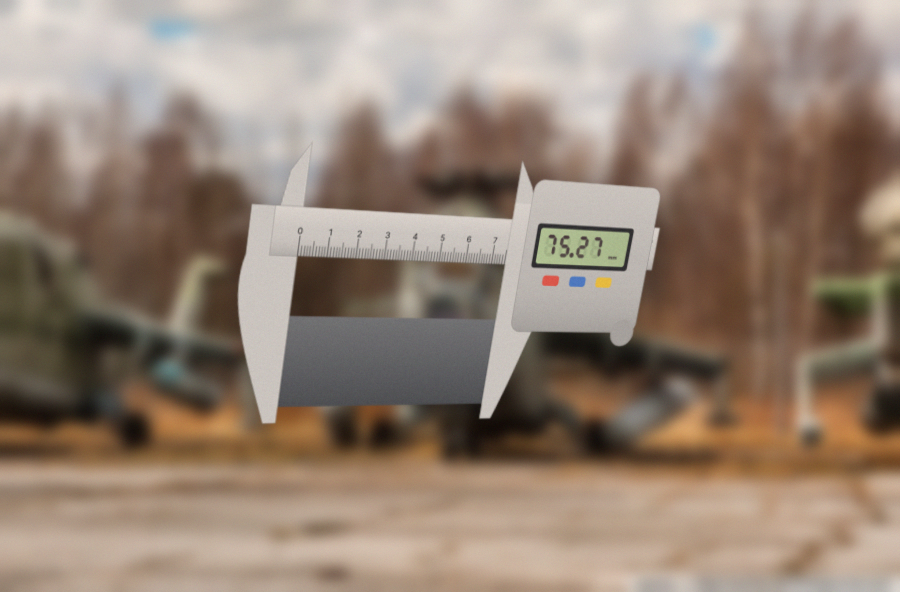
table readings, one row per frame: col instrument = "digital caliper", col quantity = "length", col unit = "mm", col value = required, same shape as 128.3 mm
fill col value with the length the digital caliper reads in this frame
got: 75.27 mm
